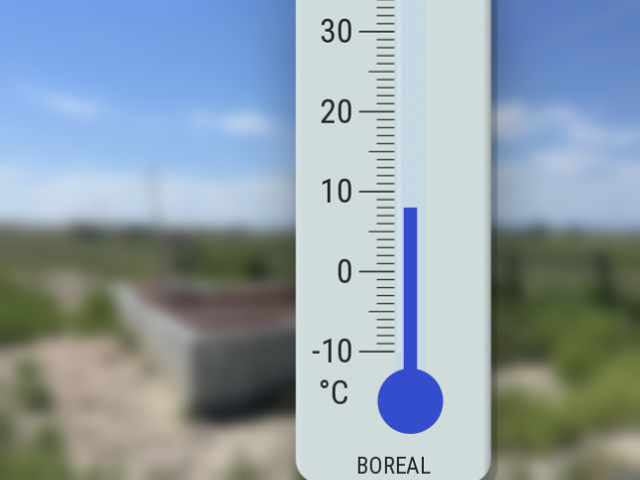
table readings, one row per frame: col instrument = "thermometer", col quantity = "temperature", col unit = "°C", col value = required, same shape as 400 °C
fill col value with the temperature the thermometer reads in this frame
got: 8 °C
